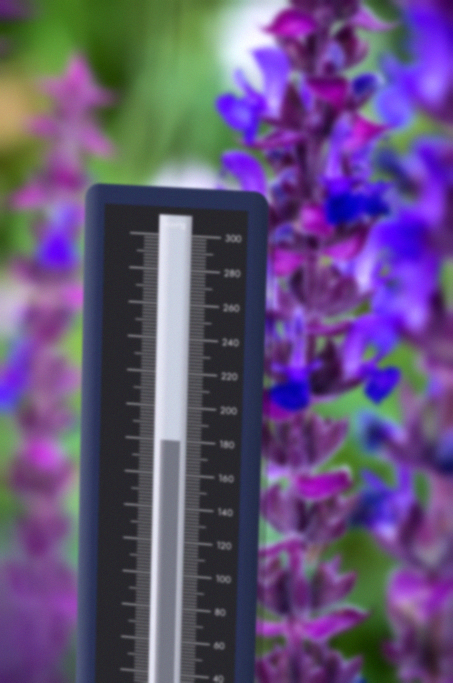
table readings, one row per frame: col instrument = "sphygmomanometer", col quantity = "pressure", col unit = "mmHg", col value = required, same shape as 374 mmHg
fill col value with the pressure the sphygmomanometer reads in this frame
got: 180 mmHg
